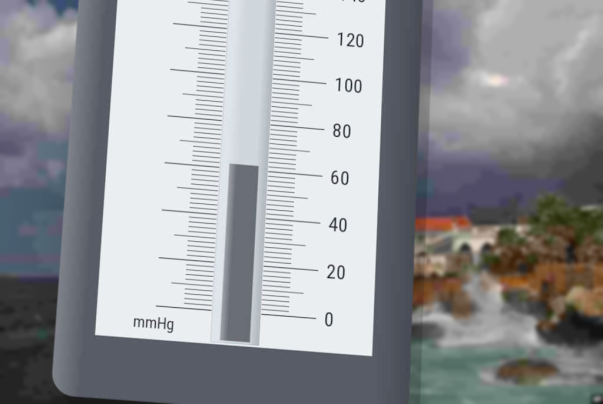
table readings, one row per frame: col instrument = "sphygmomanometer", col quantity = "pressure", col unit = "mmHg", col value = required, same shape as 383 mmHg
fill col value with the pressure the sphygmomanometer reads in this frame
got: 62 mmHg
